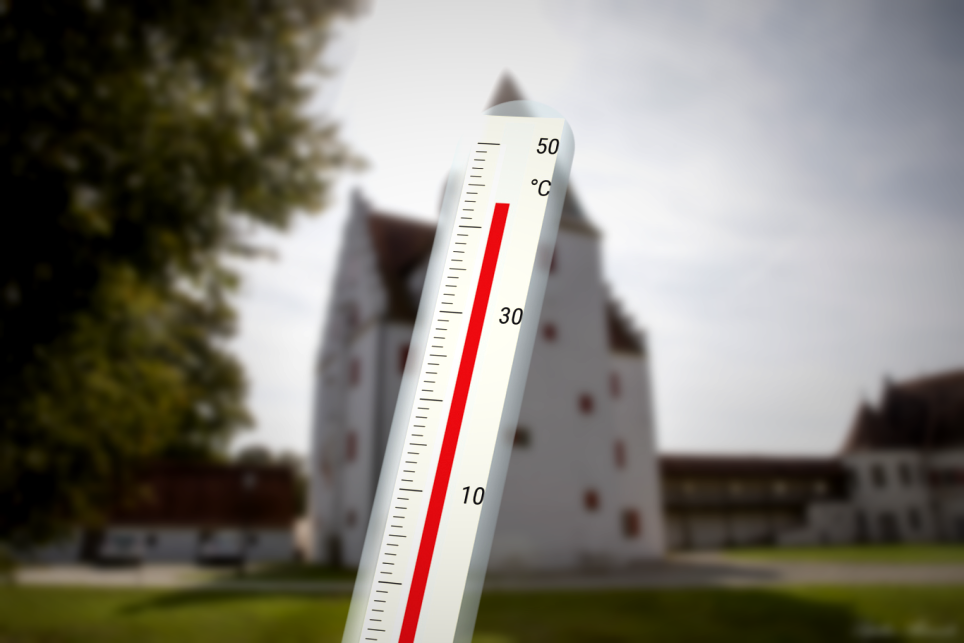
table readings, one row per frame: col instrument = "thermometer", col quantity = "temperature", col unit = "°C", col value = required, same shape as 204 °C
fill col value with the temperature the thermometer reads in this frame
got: 43 °C
